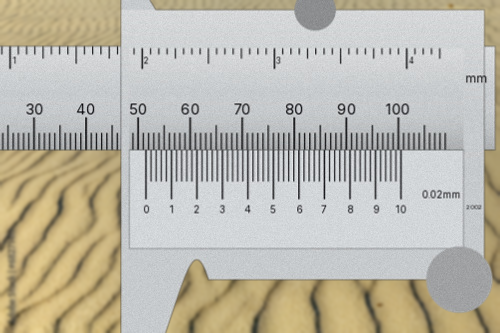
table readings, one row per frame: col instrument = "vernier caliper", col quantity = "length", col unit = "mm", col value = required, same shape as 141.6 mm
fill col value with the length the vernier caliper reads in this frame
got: 51.5 mm
